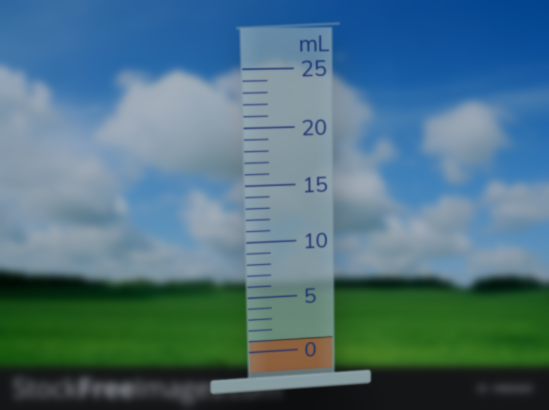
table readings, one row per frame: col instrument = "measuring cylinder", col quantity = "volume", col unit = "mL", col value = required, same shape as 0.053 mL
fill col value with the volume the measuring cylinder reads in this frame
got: 1 mL
